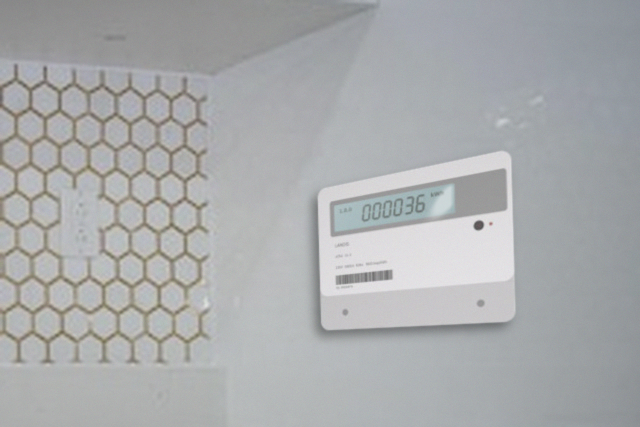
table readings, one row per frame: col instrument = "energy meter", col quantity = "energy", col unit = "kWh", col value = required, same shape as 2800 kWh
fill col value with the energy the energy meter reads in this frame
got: 36 kWh
